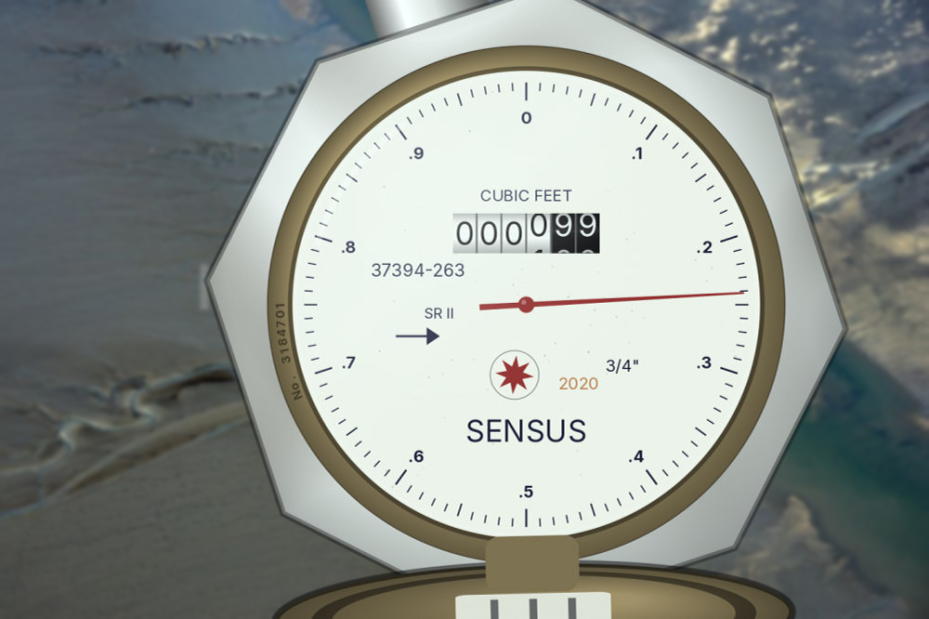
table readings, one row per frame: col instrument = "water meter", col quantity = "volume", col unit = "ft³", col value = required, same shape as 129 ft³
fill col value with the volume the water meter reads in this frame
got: 99.24 ft³
